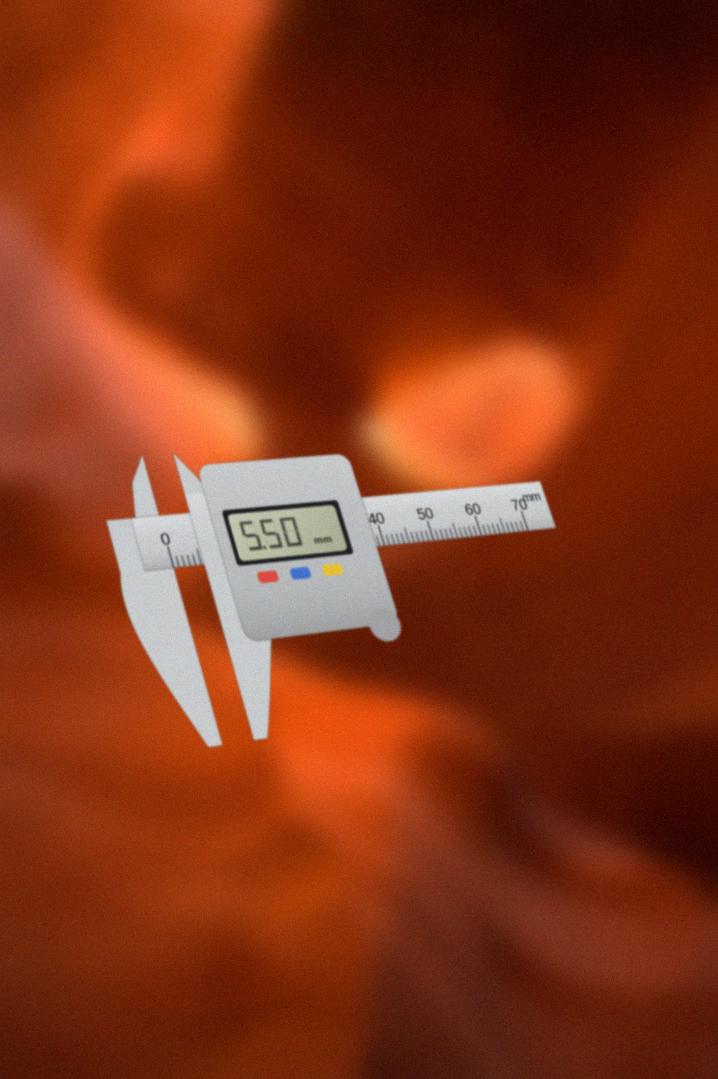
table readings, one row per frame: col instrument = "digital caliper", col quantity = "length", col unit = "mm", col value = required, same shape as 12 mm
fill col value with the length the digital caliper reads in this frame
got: 5.50 mm
